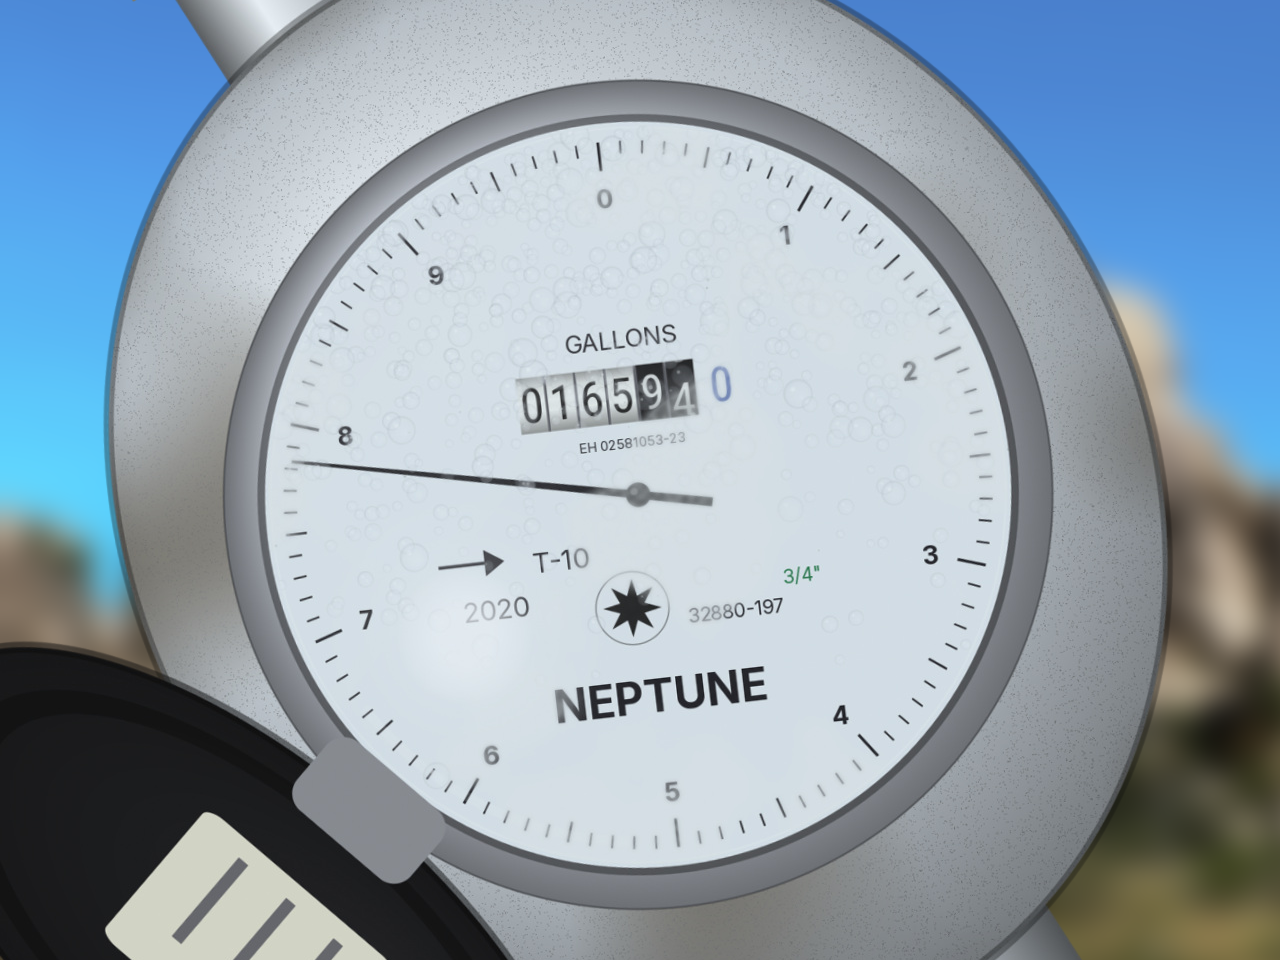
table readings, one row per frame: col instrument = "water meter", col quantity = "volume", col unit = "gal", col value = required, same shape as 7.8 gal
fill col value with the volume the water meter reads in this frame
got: 165937.8 gal
